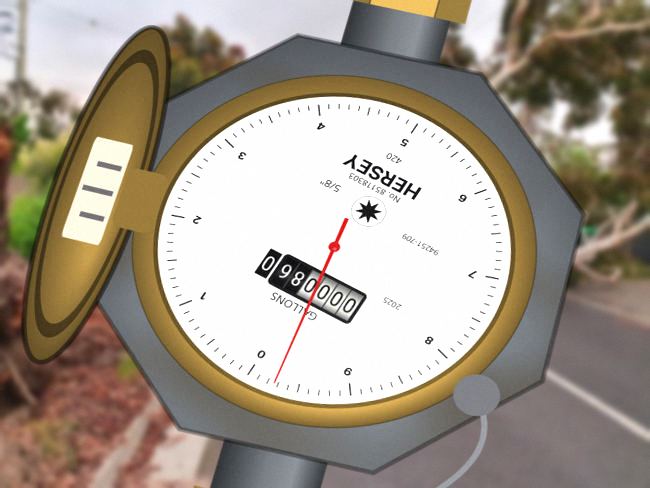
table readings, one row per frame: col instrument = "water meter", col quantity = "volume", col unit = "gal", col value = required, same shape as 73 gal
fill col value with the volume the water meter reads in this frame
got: 859.7 gal
